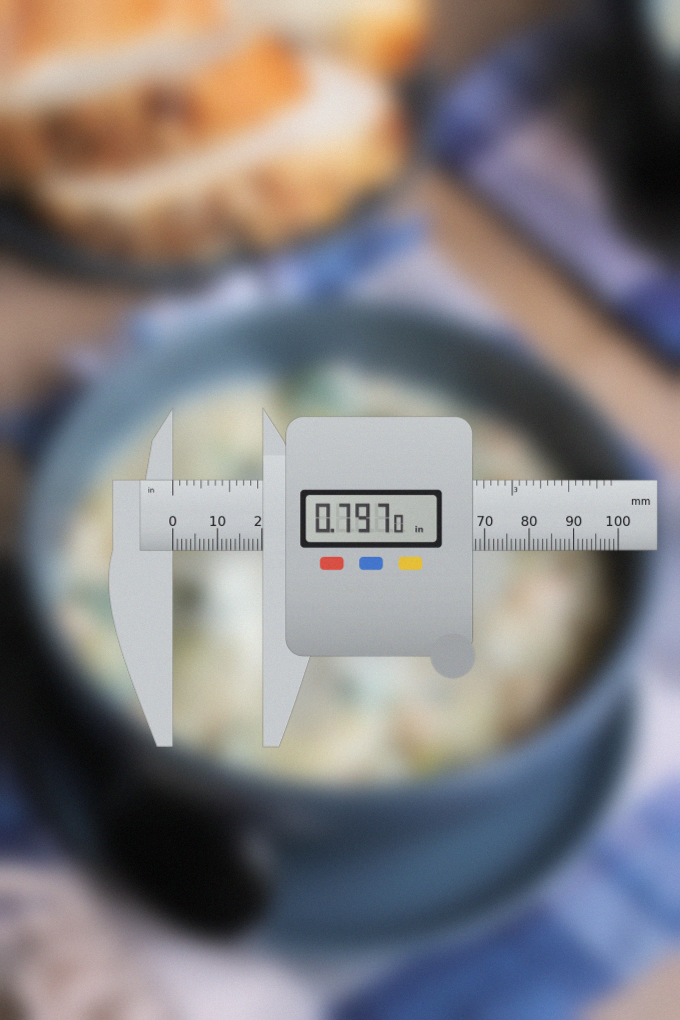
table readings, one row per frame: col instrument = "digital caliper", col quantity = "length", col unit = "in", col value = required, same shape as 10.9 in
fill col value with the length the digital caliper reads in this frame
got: 0.7970 in
